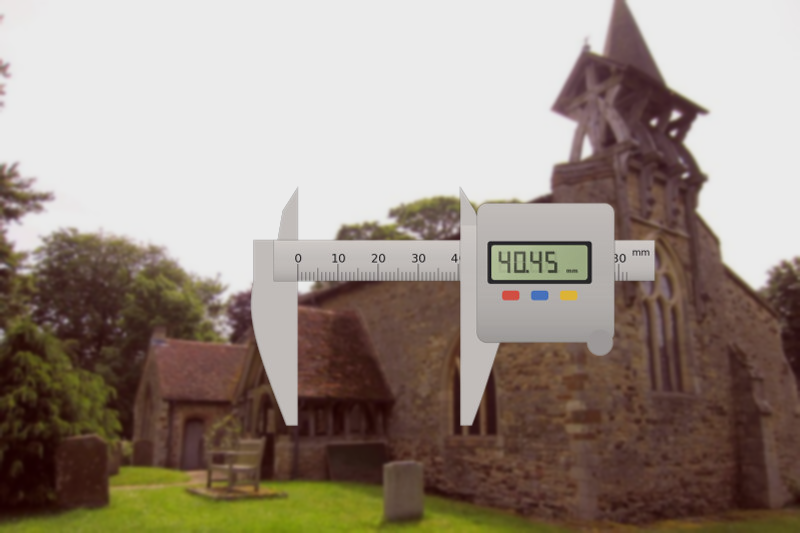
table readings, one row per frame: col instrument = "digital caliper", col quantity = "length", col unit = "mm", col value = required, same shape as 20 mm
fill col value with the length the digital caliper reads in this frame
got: 40.45 mm
